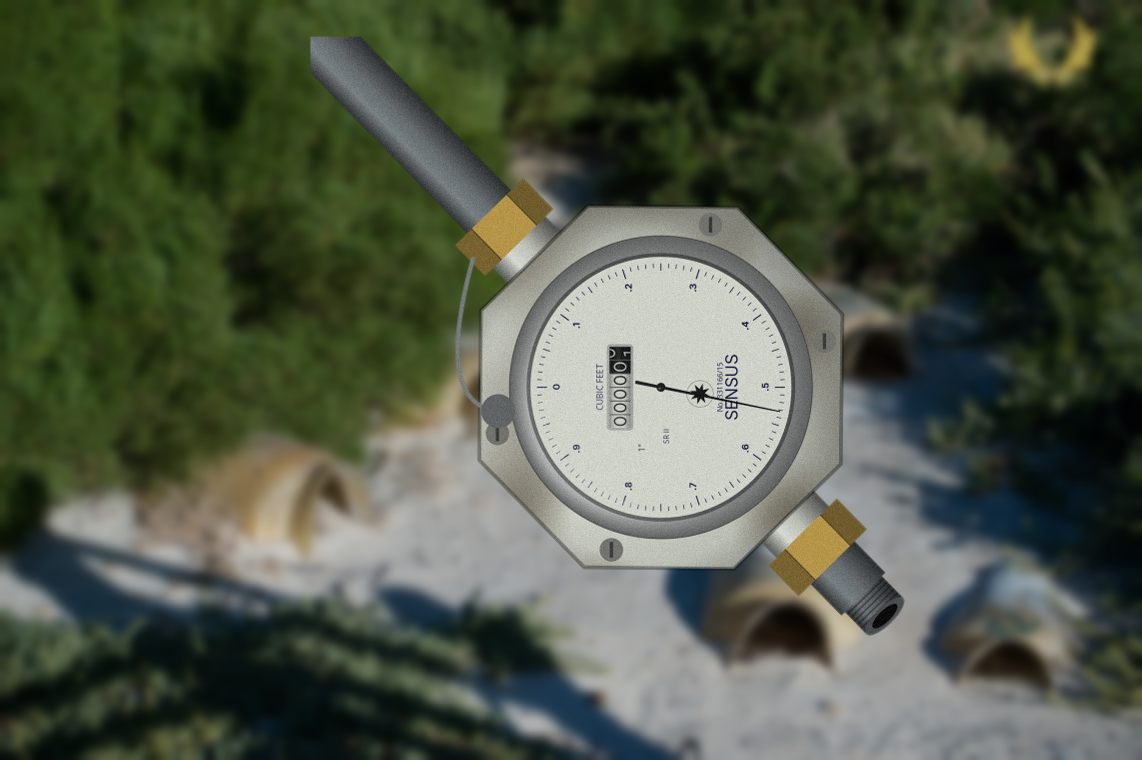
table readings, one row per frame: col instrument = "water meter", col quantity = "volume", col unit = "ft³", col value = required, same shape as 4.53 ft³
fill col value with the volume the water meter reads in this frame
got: 0.53 ft³
